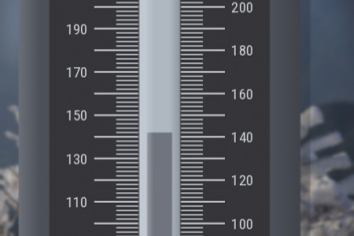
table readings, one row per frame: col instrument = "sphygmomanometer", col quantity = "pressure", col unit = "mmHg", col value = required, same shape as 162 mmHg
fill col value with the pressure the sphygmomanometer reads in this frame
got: 142 mmHg
